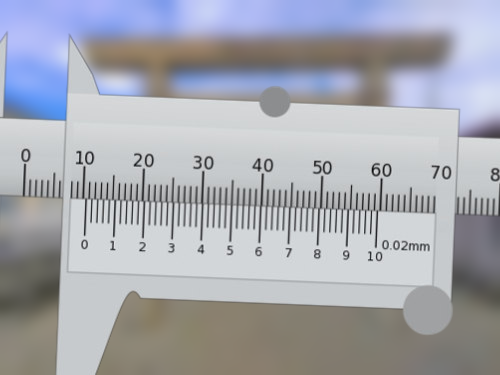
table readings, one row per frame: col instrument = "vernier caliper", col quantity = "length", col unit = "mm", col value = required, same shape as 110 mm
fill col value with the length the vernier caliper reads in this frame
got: 10.5 mm
